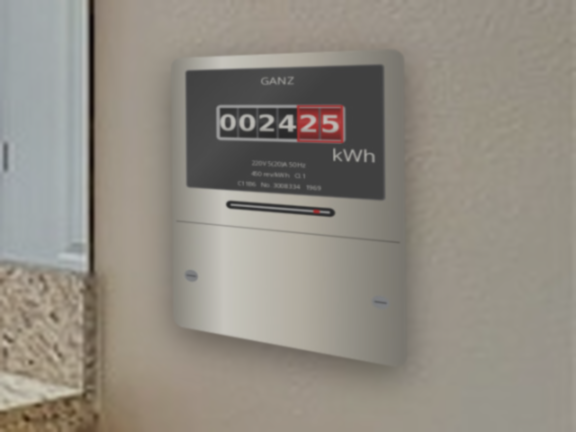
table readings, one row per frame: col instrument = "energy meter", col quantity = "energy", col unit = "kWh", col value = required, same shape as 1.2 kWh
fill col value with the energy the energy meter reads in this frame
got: 24.25 kWh
